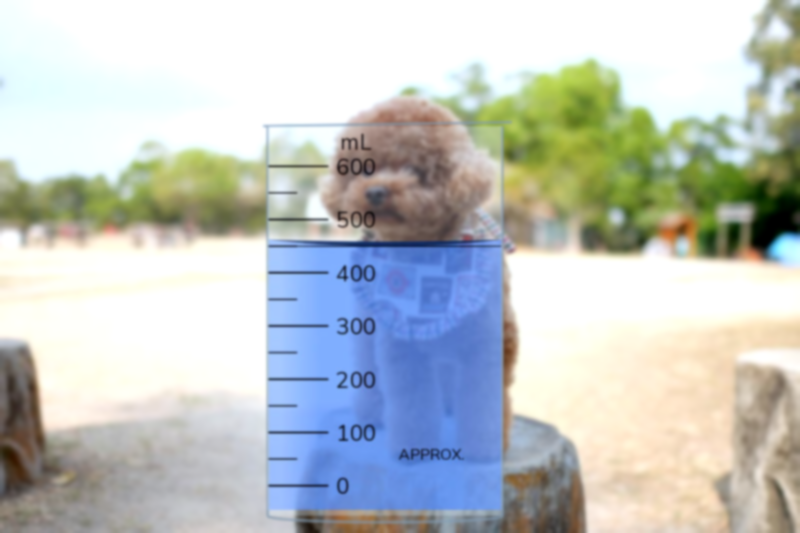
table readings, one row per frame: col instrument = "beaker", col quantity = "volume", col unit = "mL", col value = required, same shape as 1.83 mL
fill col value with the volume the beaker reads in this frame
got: 450 mL
